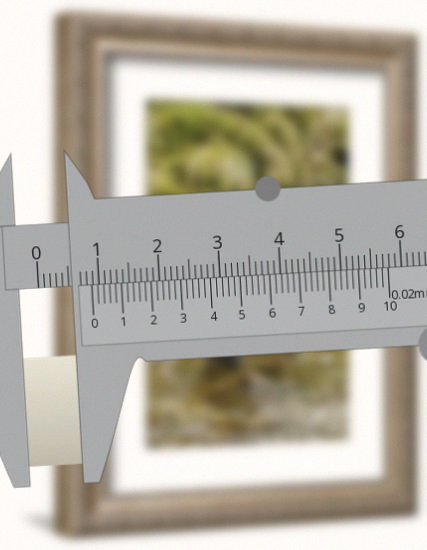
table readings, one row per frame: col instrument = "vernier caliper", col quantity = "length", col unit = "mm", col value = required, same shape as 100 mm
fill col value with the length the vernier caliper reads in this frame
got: 8.8 mm
